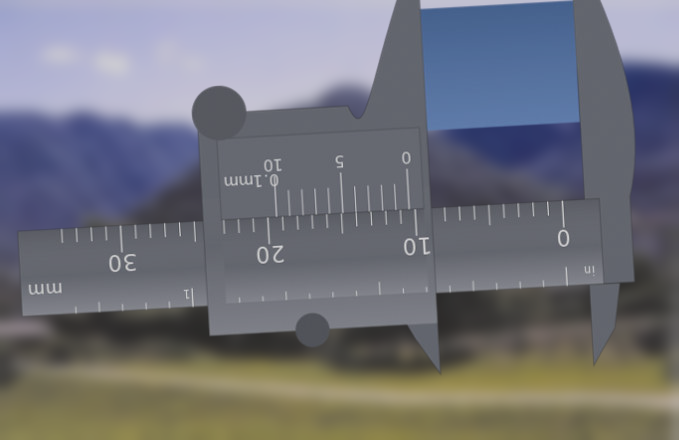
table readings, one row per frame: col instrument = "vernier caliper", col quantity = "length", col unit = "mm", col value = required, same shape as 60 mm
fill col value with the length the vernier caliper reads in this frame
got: 10.4 mm
